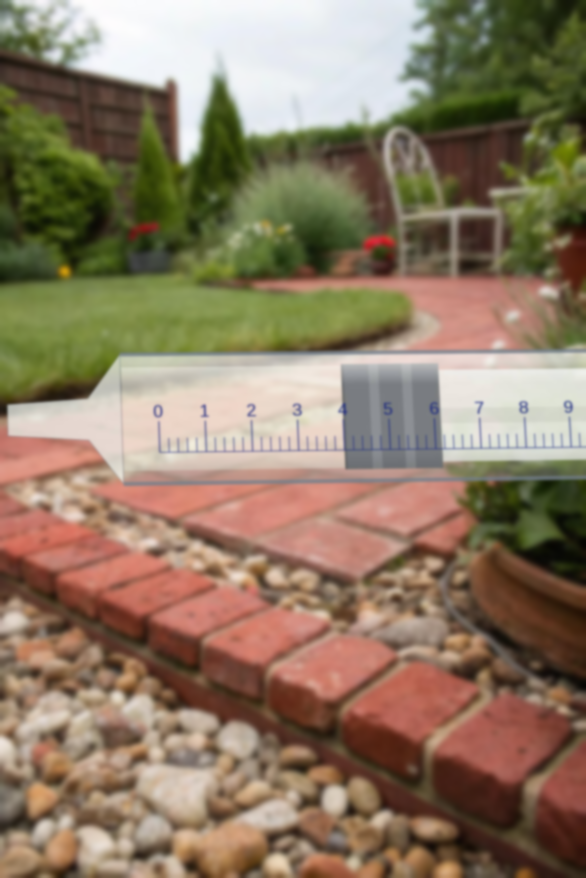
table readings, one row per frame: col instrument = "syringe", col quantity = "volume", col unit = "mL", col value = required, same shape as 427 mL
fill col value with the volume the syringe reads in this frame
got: 4 mL
